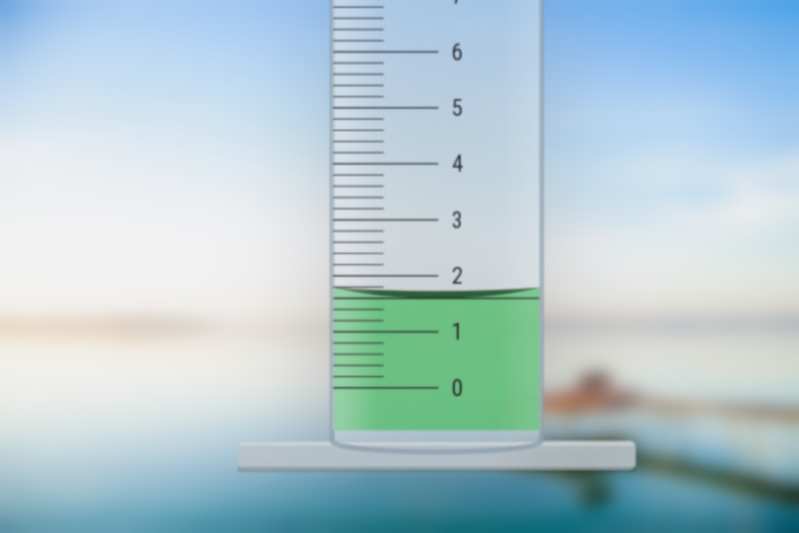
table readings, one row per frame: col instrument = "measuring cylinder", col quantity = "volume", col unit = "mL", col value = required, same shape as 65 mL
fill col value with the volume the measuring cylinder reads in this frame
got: 1.6 mL
